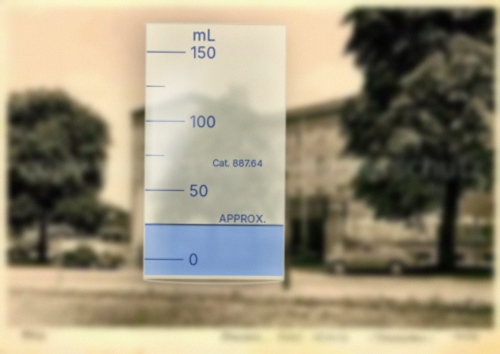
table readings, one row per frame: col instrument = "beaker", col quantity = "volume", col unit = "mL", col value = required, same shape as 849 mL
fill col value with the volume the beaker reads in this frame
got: 25 mL
